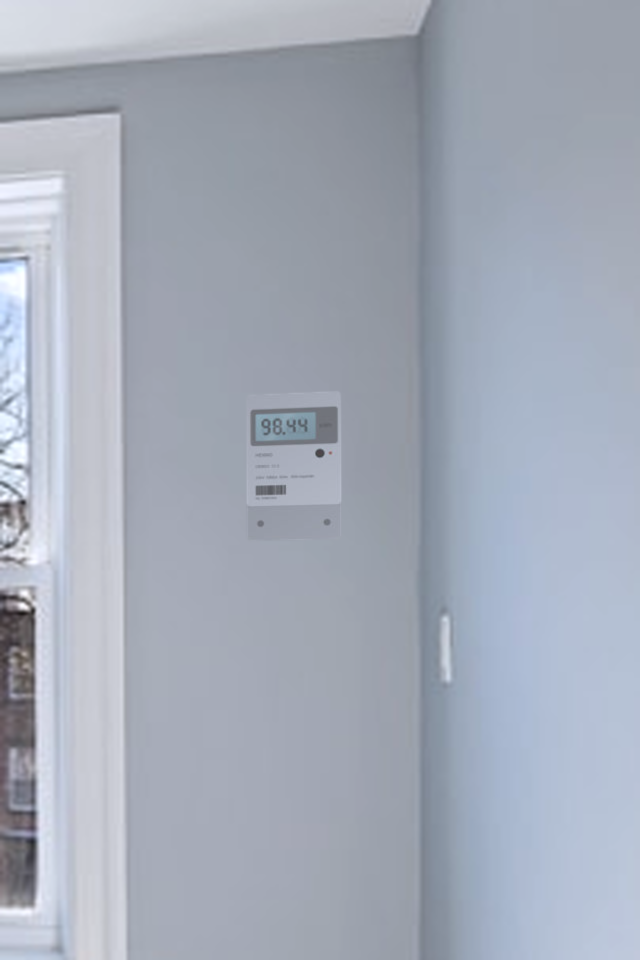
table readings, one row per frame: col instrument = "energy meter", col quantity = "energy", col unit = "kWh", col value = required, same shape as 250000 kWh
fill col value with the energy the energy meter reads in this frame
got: 98.44 kWh
